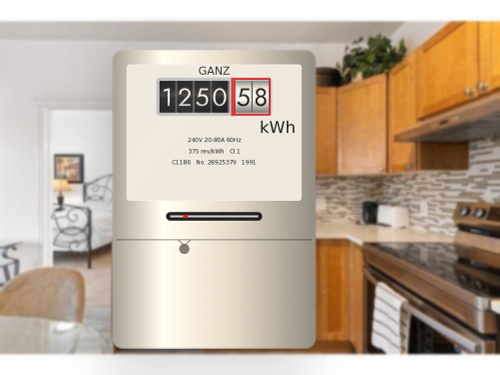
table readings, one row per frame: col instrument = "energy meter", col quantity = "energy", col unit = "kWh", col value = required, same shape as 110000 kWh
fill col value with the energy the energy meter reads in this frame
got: 1250.58 kWh
